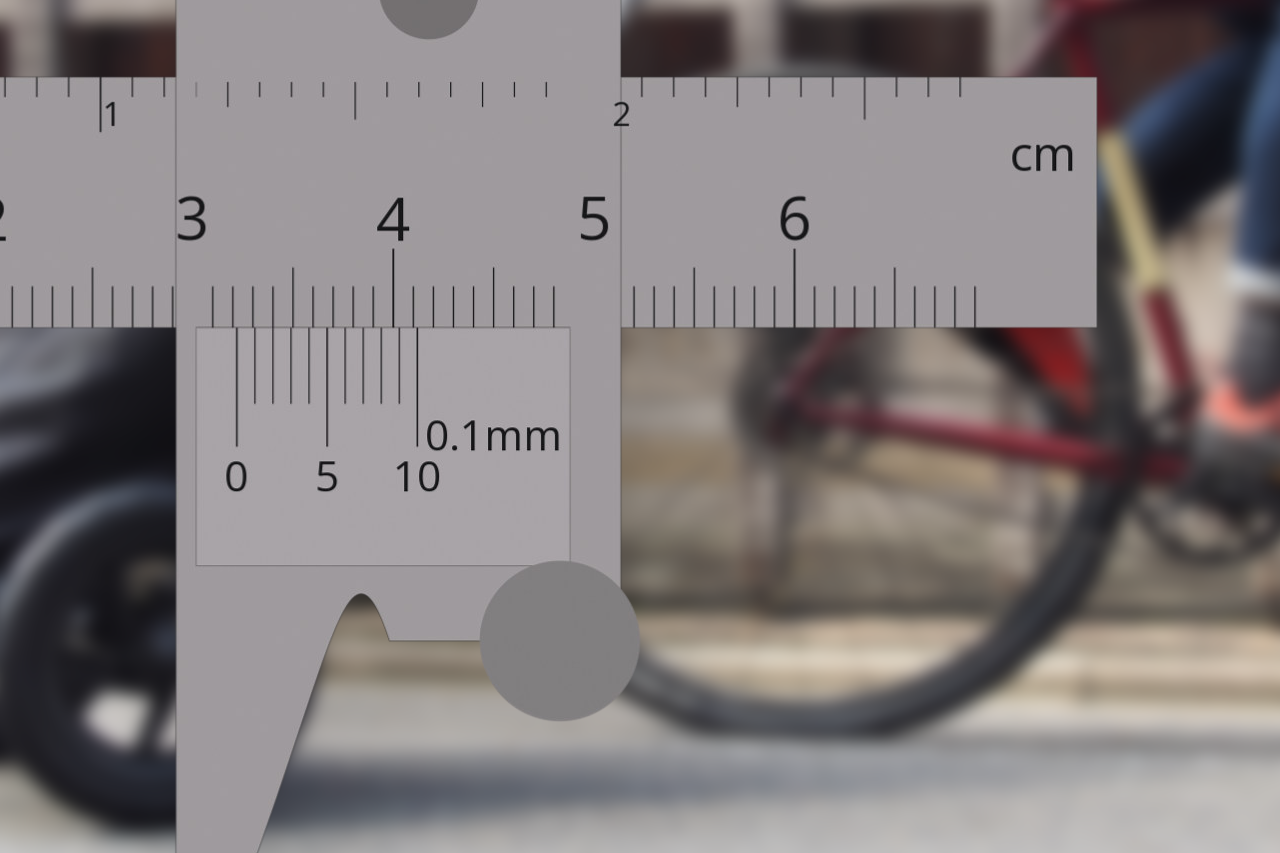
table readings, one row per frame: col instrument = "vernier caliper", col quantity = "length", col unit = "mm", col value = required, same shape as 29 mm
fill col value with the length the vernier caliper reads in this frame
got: 32.2 mm
